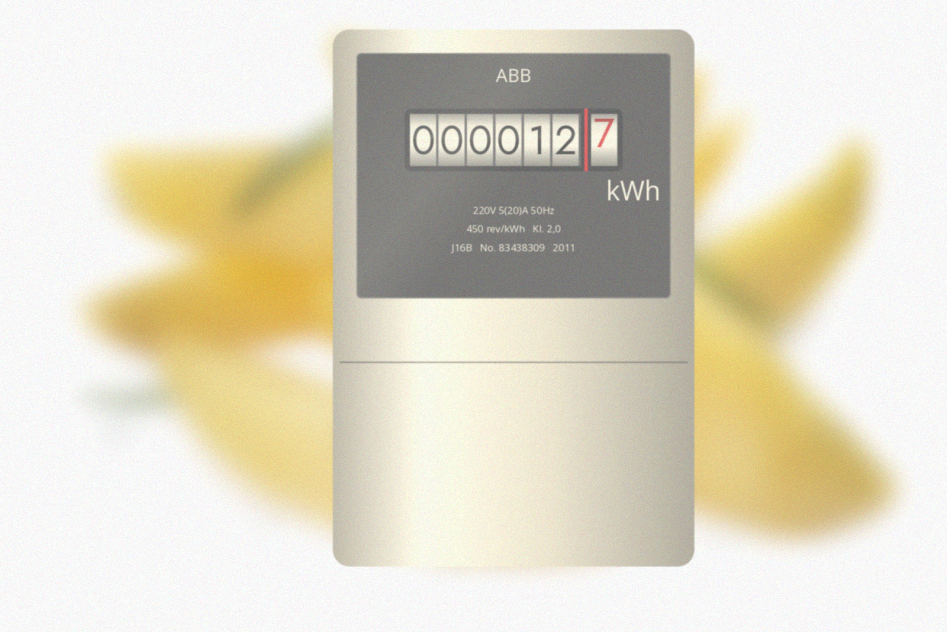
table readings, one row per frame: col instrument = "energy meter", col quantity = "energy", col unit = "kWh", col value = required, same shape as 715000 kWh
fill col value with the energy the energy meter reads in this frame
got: 12.7 kWh
